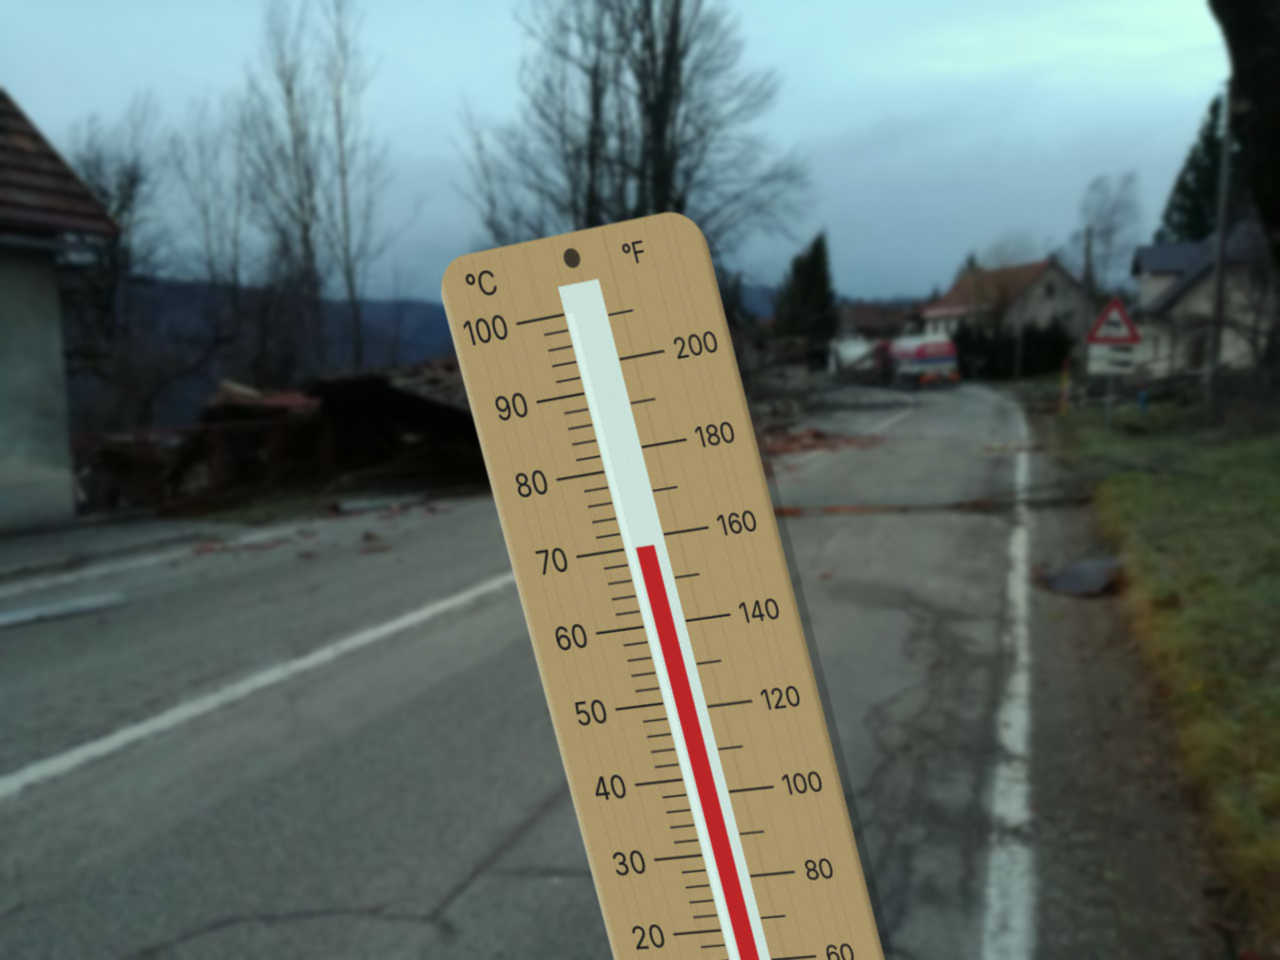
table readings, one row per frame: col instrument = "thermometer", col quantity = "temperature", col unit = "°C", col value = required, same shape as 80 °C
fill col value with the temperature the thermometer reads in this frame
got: 70 °C
